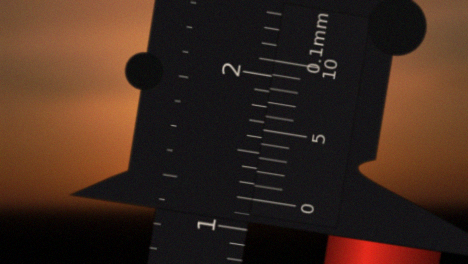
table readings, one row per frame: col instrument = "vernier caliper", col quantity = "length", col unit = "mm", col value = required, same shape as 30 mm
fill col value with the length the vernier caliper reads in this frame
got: 12.0 mm
